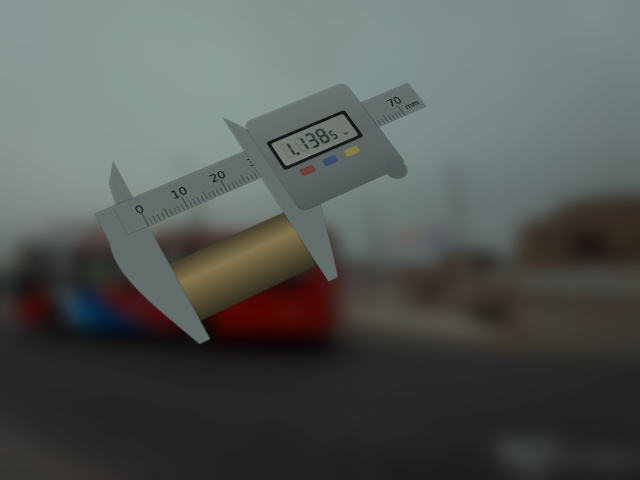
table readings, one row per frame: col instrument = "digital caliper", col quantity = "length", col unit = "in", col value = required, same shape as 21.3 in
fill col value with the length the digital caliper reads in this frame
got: 1.1385 in
